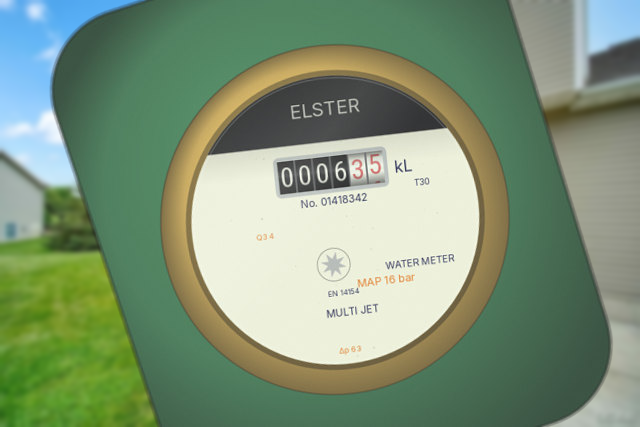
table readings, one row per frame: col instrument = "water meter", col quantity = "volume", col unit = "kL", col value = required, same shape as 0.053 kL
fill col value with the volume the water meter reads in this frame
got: 6.35 kL
